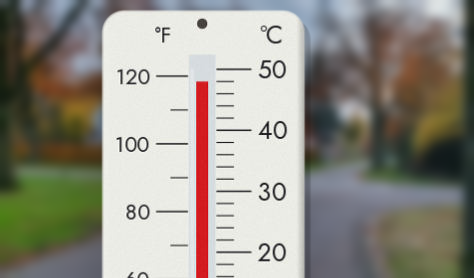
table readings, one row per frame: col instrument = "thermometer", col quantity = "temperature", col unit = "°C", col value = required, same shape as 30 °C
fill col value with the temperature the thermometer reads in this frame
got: 48 °C
